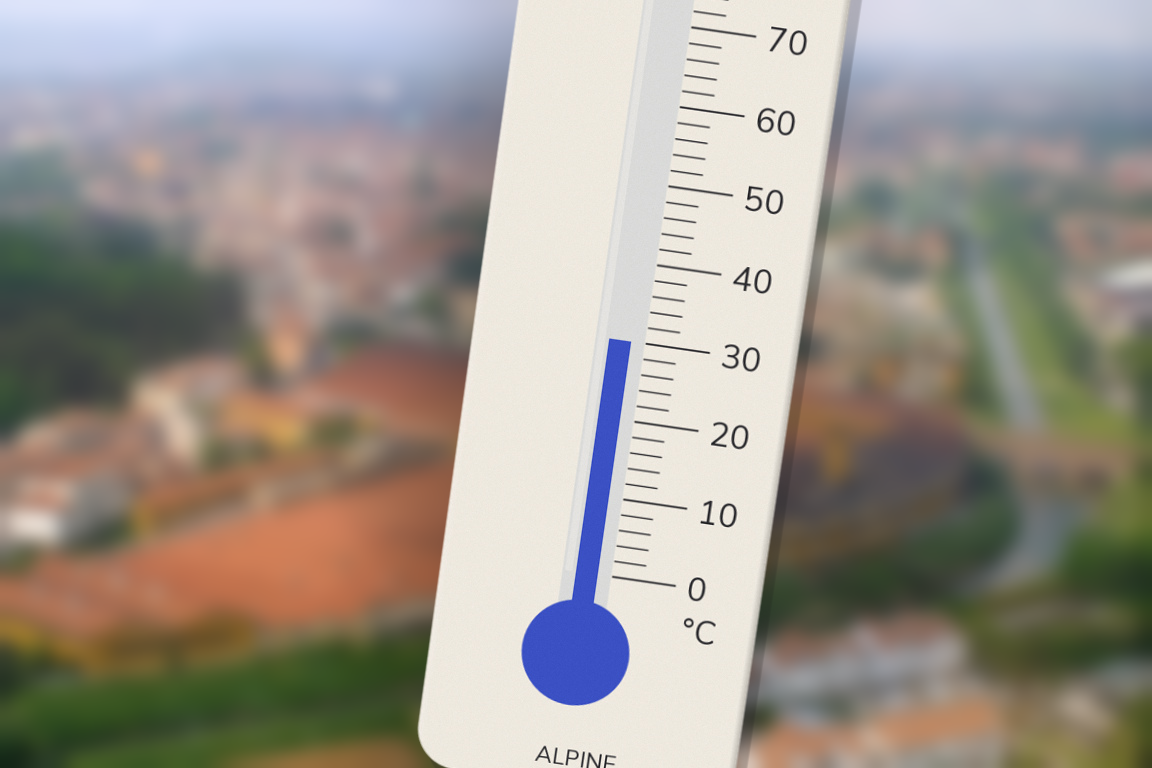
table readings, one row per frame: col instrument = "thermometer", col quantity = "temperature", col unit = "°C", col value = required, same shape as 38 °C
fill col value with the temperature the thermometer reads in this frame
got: 30 °C
